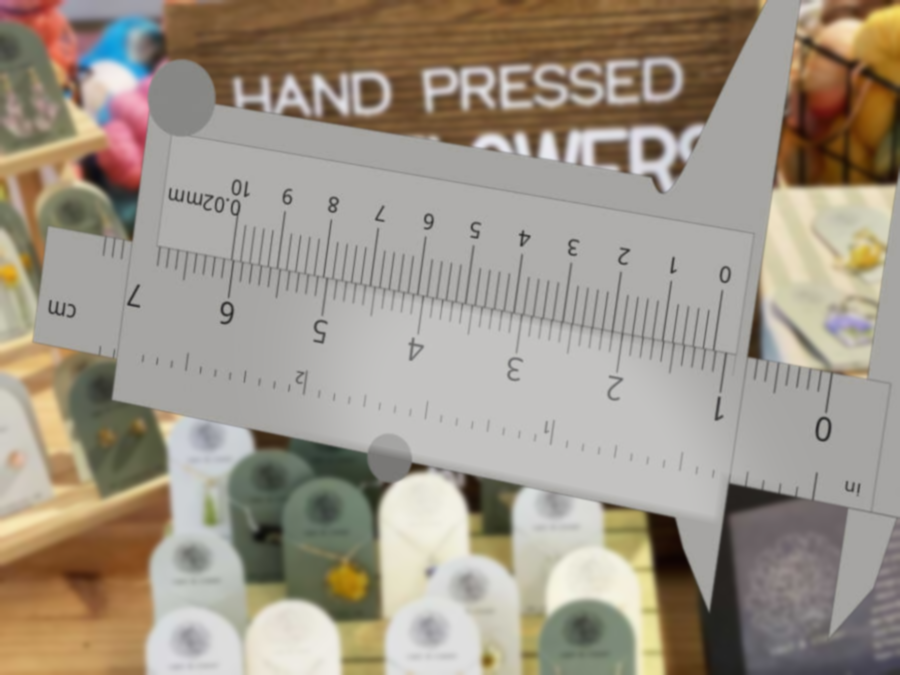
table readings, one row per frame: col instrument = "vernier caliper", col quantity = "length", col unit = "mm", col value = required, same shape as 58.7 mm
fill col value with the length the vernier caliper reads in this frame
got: 11.2 mm
